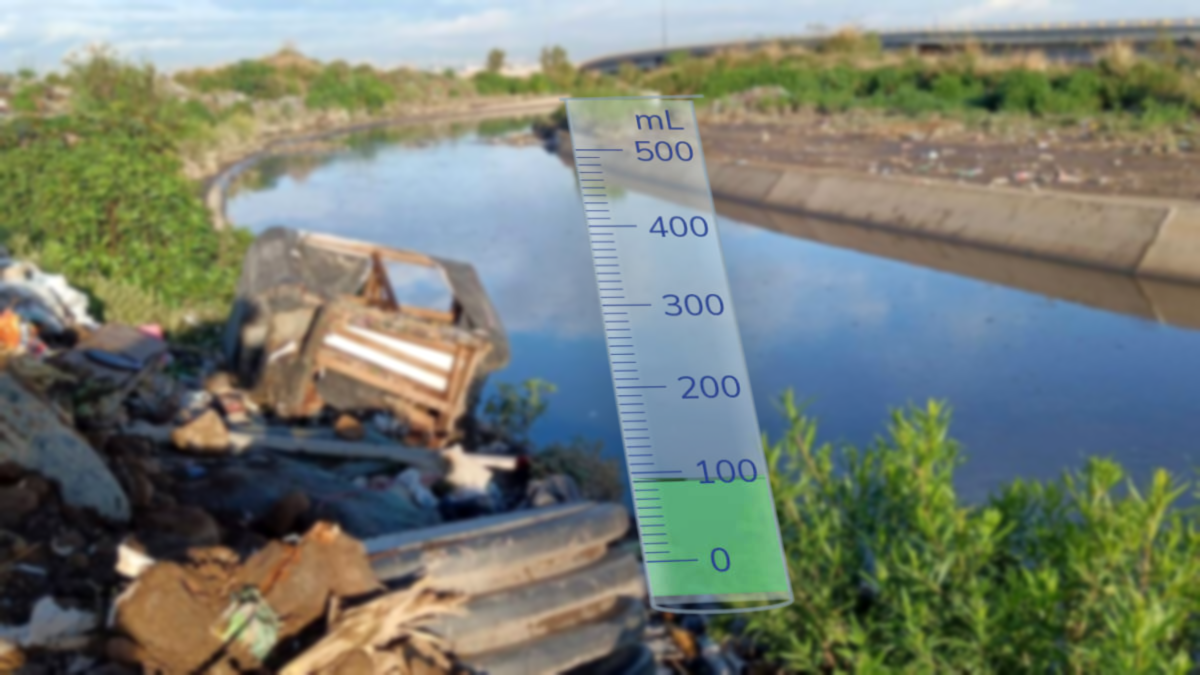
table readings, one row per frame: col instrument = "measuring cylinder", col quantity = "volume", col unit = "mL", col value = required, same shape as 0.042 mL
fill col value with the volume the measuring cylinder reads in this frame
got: 90 mL
